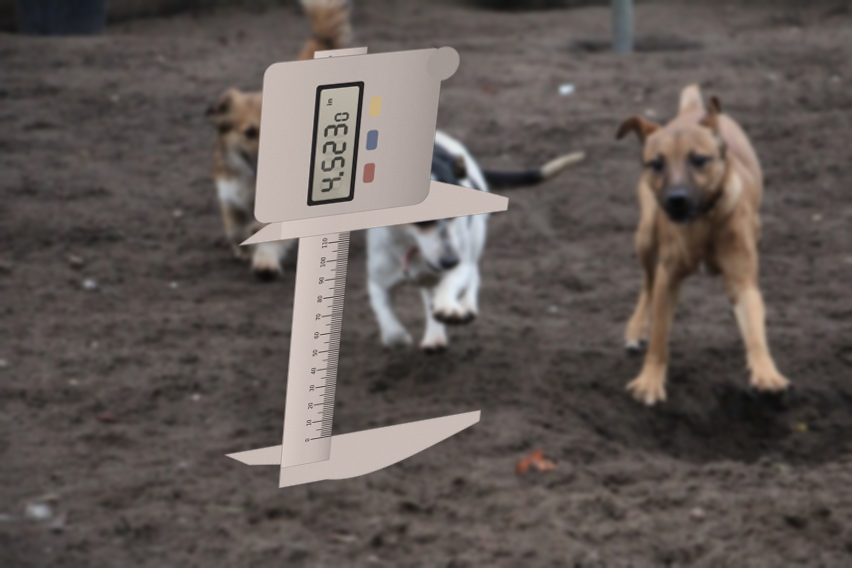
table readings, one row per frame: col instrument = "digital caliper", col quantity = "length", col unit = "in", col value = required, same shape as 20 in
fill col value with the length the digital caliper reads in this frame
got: 4.5230 in
